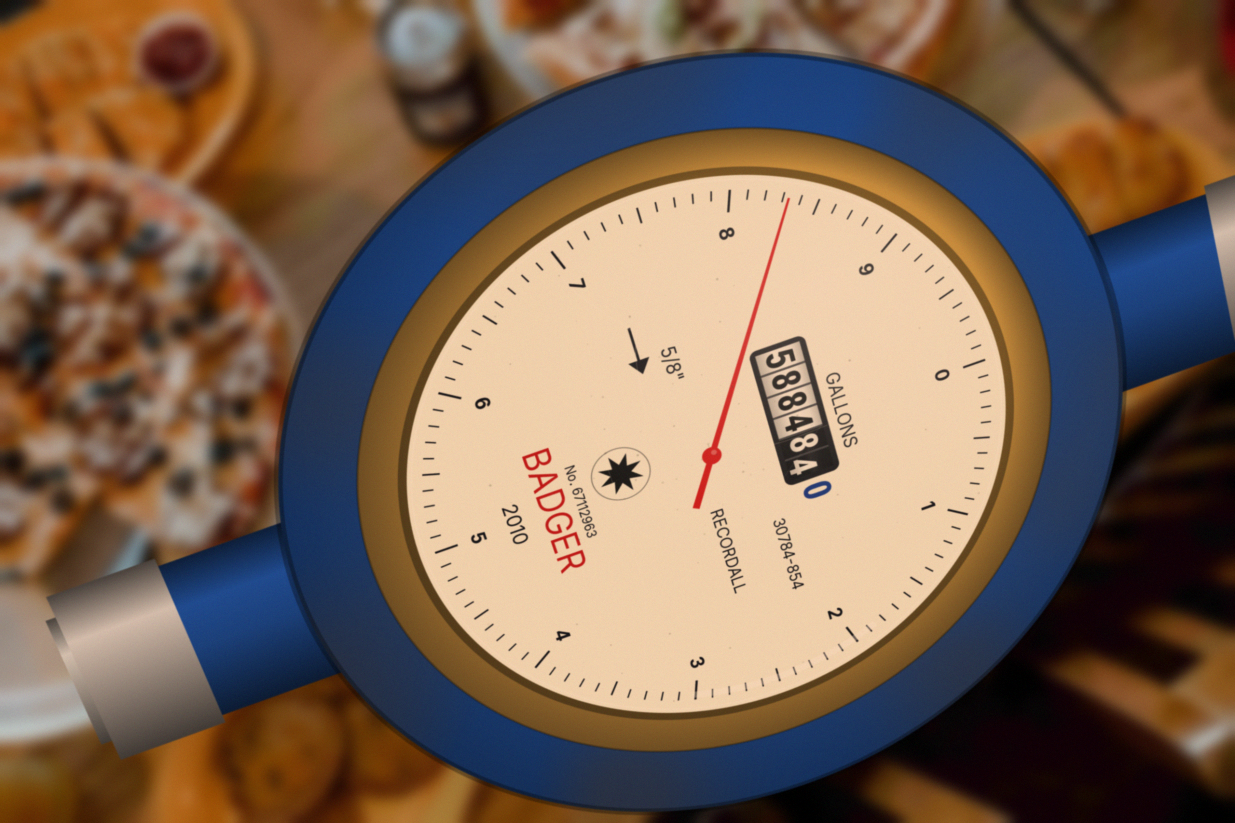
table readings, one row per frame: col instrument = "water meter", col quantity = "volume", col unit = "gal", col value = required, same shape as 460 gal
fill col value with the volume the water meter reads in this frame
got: 5884838.3 gal
